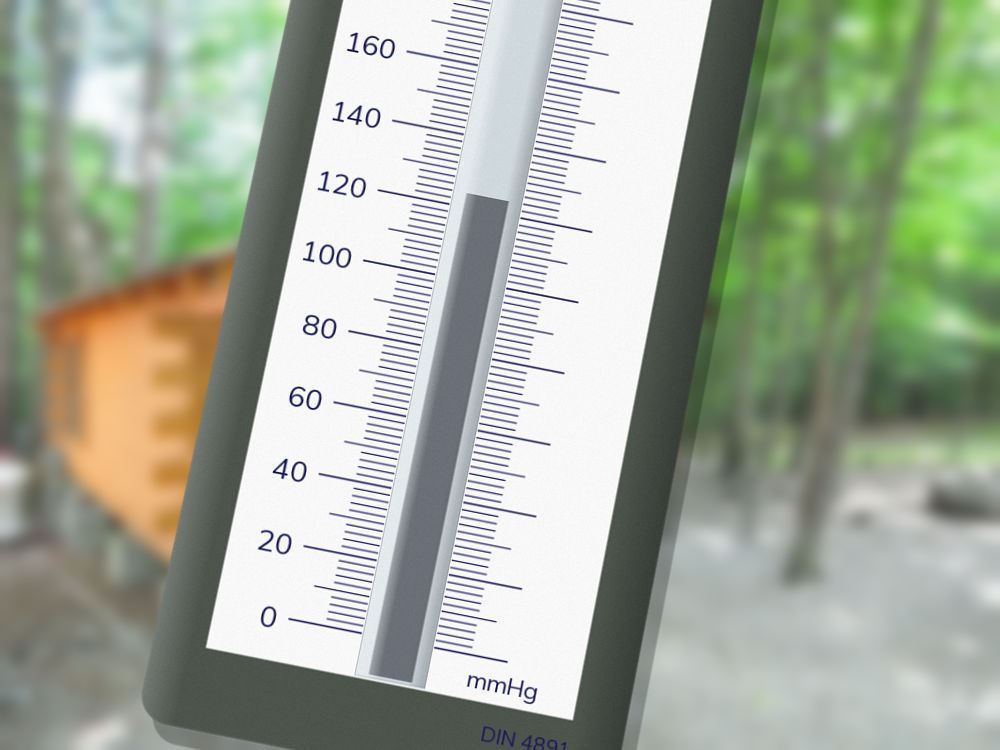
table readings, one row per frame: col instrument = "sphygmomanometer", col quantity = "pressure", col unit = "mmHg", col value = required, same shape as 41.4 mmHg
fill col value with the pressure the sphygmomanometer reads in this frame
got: 124 mmHg
